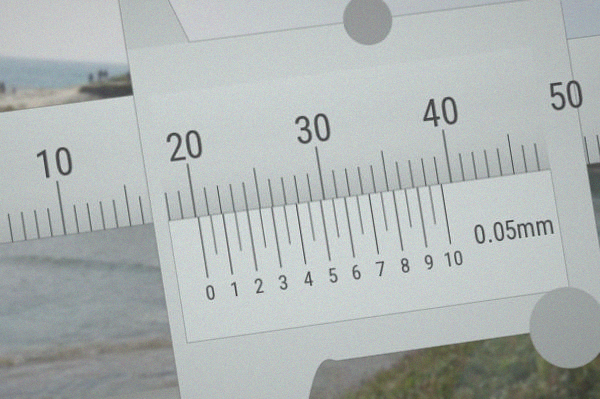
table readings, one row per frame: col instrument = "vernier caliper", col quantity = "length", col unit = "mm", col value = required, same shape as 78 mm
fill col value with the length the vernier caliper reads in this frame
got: 20.2 mm
